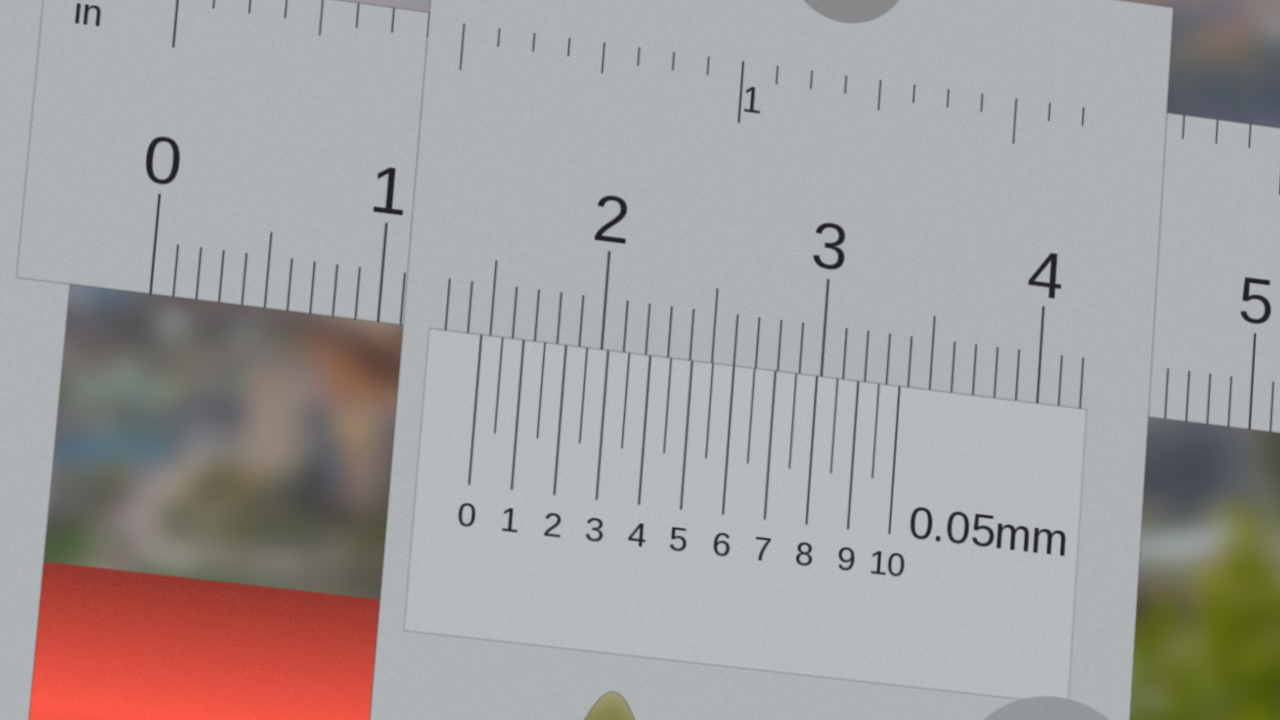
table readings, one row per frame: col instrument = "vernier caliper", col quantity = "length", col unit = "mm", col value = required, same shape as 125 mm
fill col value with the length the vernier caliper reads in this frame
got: 14.6 mm
